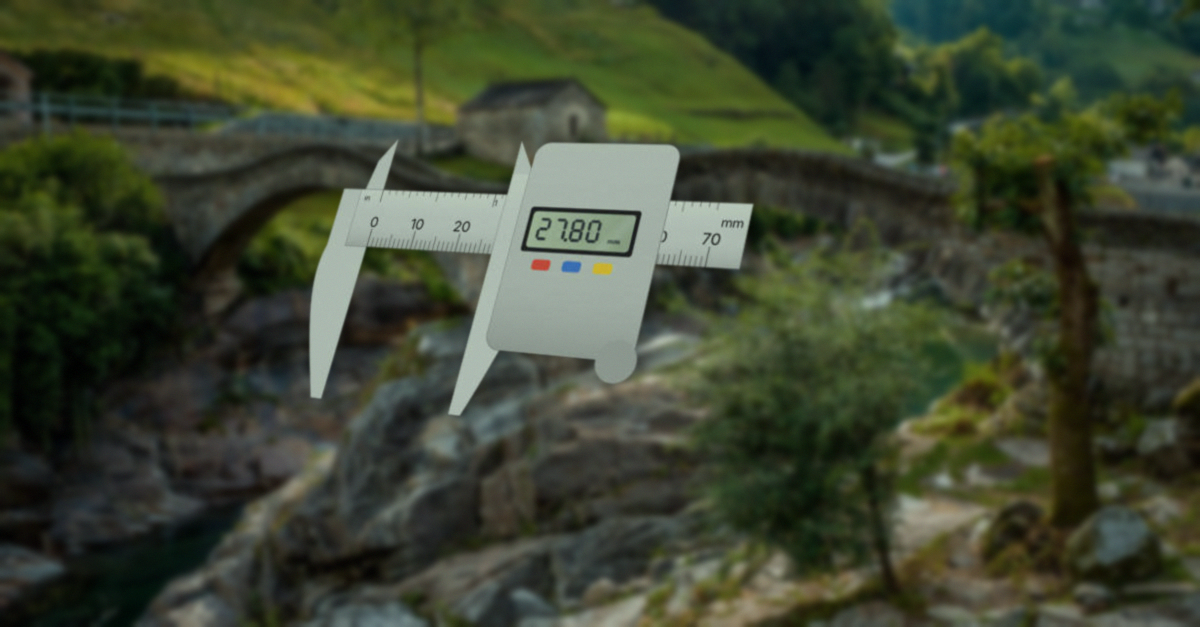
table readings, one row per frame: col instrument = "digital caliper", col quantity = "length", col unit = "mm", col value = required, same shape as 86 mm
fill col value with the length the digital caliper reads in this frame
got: 27.80 mm
